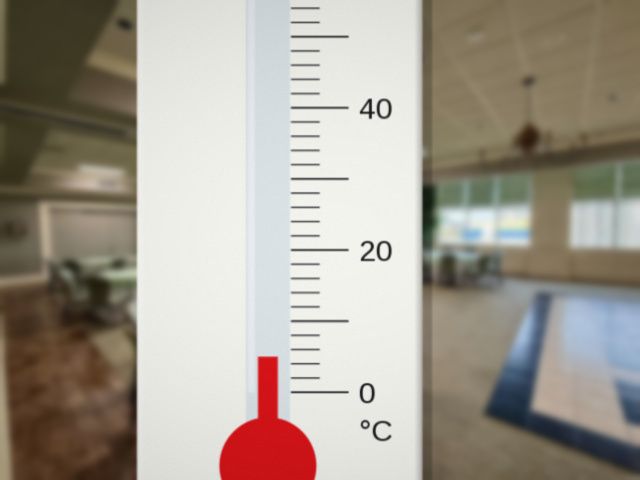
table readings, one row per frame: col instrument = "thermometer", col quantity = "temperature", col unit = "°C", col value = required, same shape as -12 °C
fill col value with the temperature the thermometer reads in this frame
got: 5 °C
